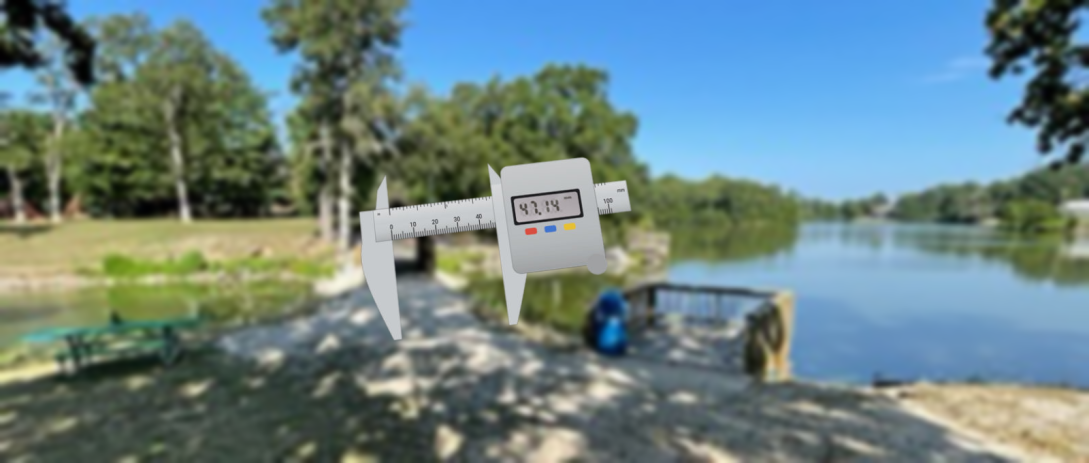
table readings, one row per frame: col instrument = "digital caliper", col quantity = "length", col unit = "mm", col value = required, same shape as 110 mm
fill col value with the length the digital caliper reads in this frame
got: 47.14 mm
